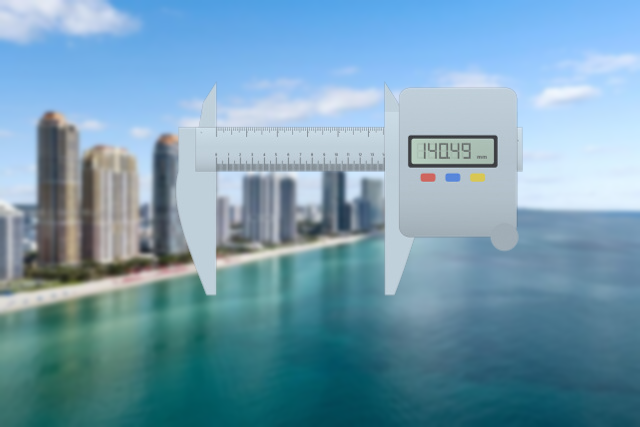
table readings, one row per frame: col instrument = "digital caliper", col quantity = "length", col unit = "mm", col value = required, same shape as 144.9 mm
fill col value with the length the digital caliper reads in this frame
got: 140.49 mm
